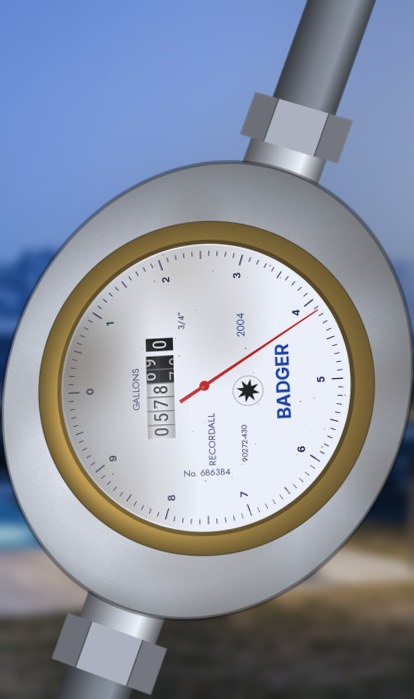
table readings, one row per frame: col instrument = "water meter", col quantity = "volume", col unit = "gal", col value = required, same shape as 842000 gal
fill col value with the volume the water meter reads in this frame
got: 578694.1 gal
